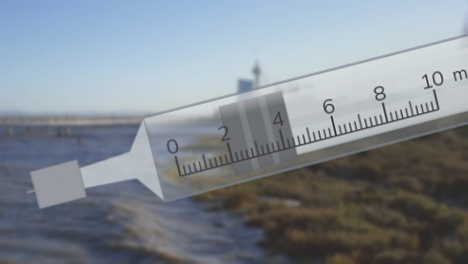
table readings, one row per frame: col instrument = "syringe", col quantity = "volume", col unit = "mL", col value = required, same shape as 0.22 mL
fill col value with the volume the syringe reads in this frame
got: 2 mL
